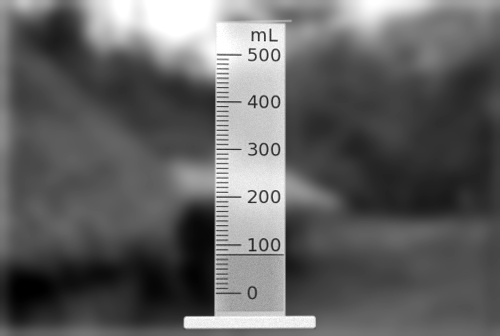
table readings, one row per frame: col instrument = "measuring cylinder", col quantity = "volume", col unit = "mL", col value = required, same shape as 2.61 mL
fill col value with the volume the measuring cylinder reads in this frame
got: 80 mL
